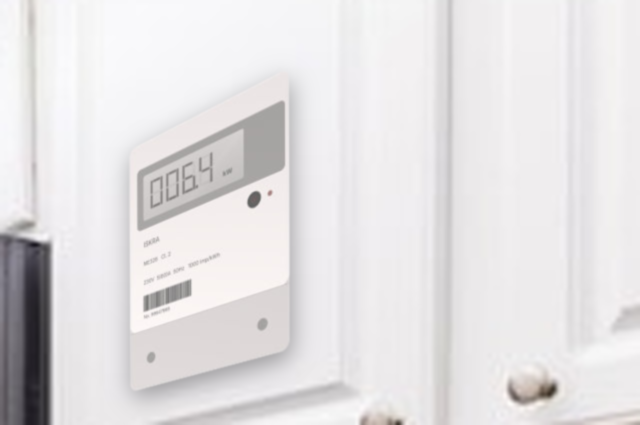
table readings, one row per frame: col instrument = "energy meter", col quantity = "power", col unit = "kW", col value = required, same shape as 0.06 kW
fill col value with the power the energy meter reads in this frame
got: 6.4 kW
